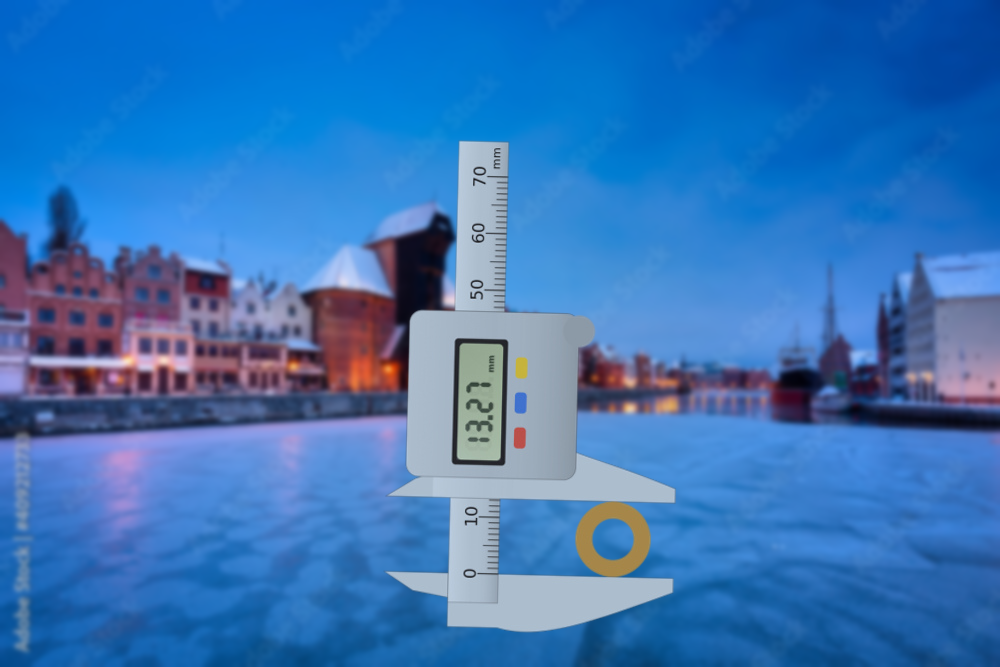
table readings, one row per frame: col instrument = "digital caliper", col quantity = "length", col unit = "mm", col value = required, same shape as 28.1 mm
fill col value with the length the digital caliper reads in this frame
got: 13.27 mm
